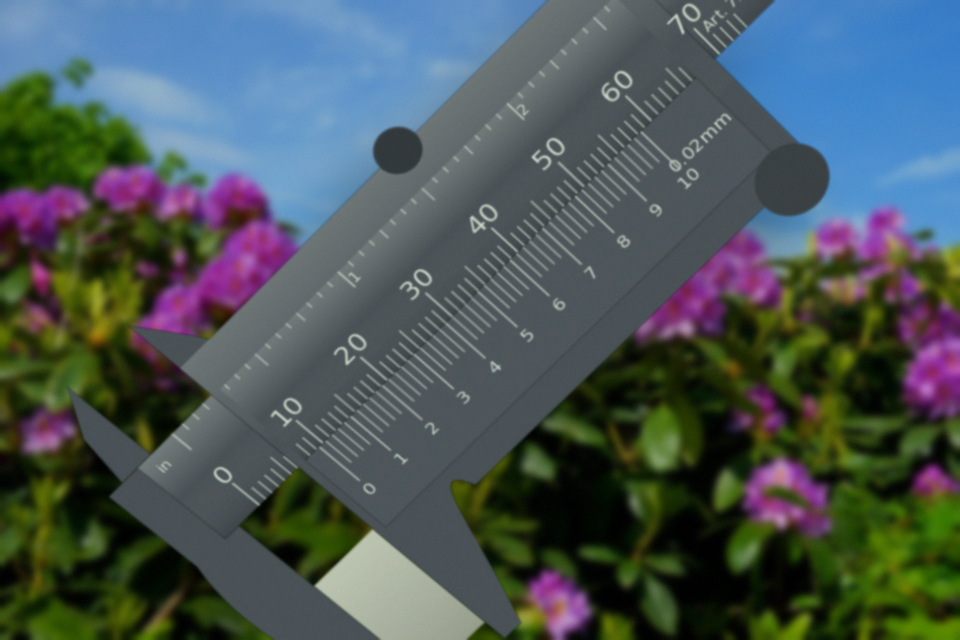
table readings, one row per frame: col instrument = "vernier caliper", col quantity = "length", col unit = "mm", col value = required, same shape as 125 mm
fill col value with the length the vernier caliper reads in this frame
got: 9.4 mm
